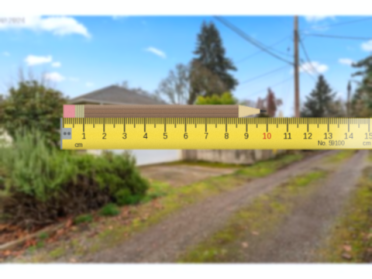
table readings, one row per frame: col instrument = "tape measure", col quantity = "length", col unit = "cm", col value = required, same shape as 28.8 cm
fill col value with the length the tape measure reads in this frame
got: 10 cm
